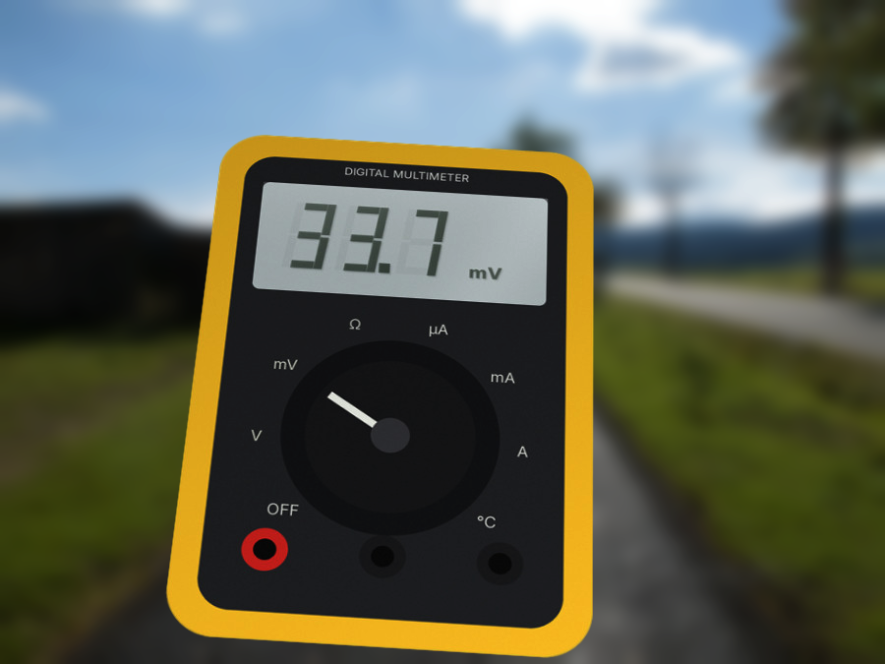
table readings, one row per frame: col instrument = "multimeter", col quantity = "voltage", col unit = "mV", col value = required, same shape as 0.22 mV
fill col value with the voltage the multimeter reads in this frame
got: 33.7 mV
